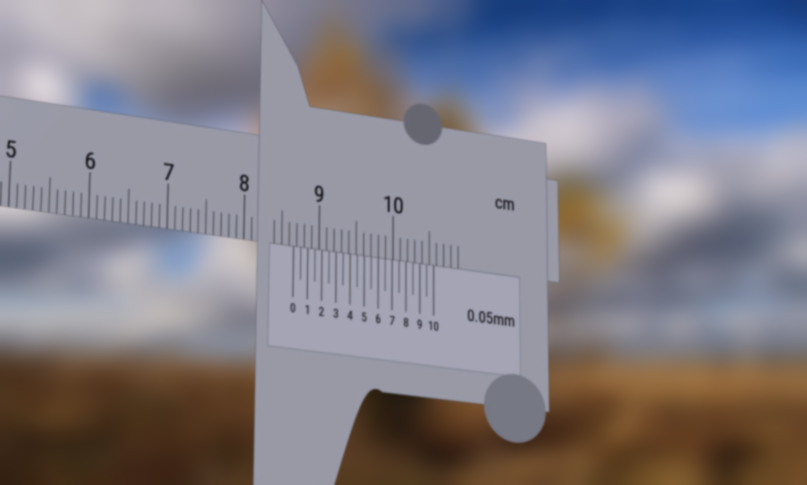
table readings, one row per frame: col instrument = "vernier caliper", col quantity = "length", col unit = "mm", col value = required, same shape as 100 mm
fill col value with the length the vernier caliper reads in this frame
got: 86.6 mm
